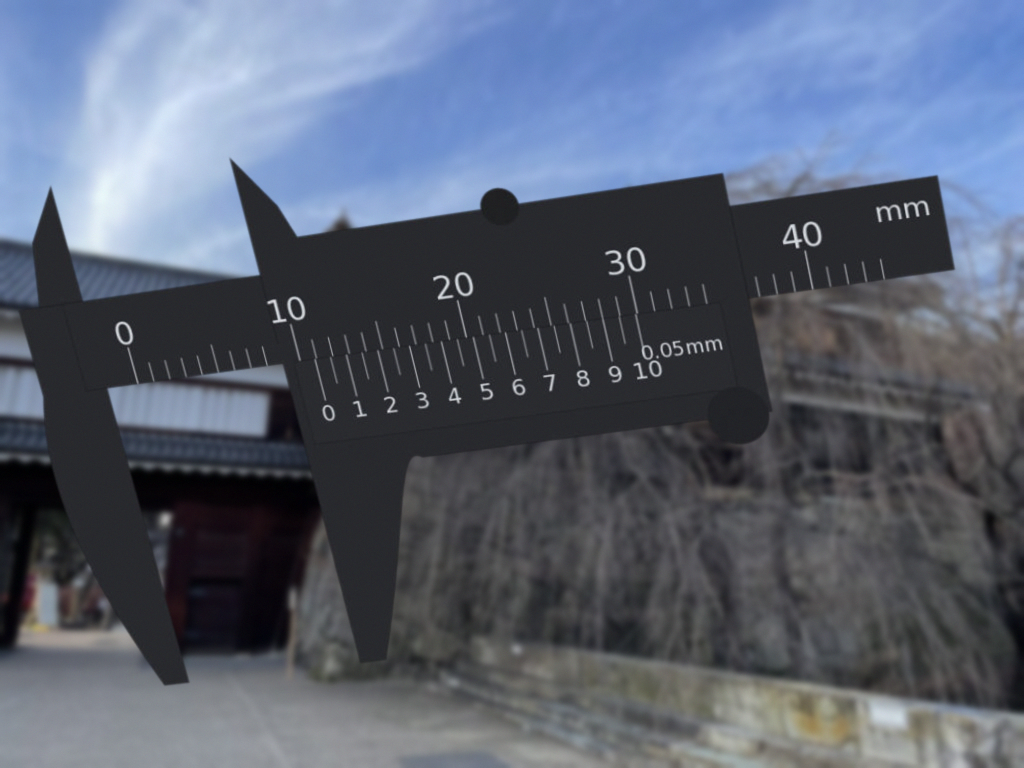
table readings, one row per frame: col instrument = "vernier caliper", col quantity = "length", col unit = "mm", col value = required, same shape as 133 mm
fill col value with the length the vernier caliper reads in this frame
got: 10.9 mm
